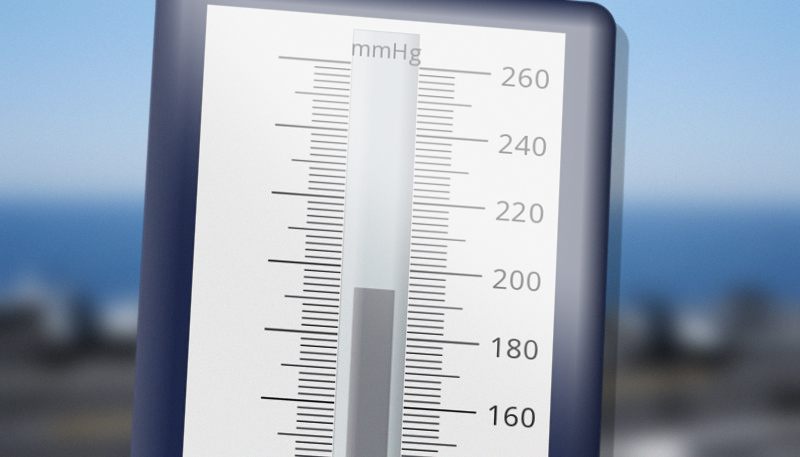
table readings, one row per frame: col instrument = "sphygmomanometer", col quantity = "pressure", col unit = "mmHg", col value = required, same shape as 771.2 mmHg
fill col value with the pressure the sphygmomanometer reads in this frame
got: 194 mmHg
